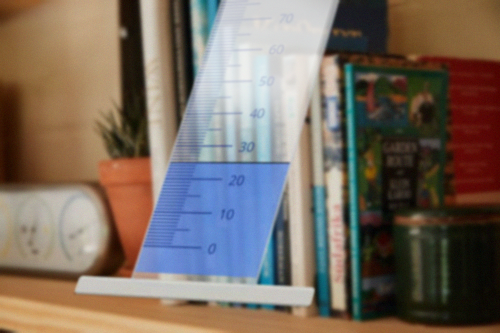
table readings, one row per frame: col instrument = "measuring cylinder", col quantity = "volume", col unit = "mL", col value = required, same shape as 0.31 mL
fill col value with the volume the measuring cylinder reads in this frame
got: 25 mL
